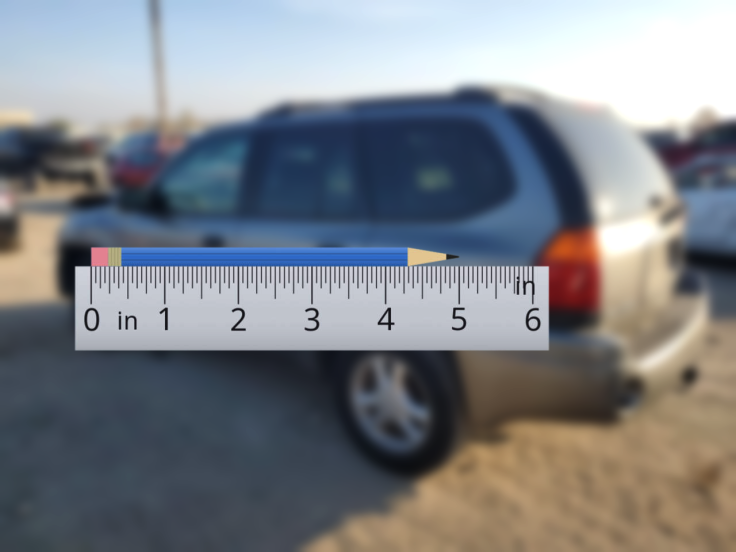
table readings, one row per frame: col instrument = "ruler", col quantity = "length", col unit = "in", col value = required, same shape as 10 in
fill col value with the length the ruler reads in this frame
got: 5 in
